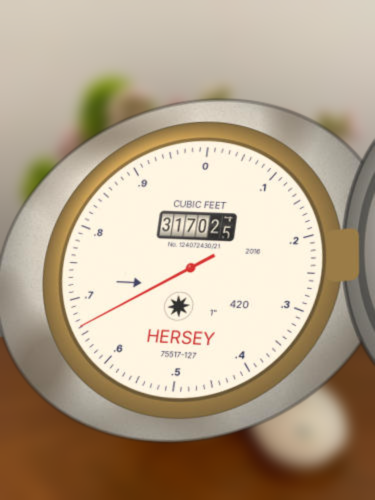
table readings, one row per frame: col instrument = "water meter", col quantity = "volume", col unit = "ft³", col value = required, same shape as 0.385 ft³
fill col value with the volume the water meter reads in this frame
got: 317024.66 ft³
